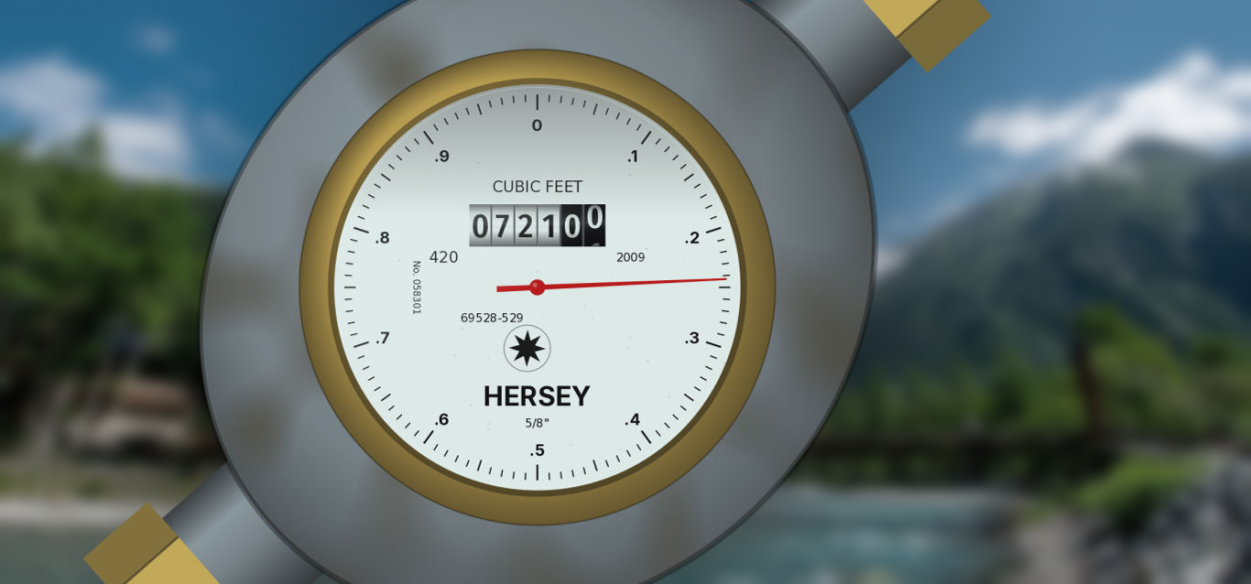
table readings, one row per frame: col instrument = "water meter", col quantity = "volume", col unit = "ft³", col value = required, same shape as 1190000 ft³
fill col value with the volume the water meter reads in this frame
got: 72100.24 ft³
